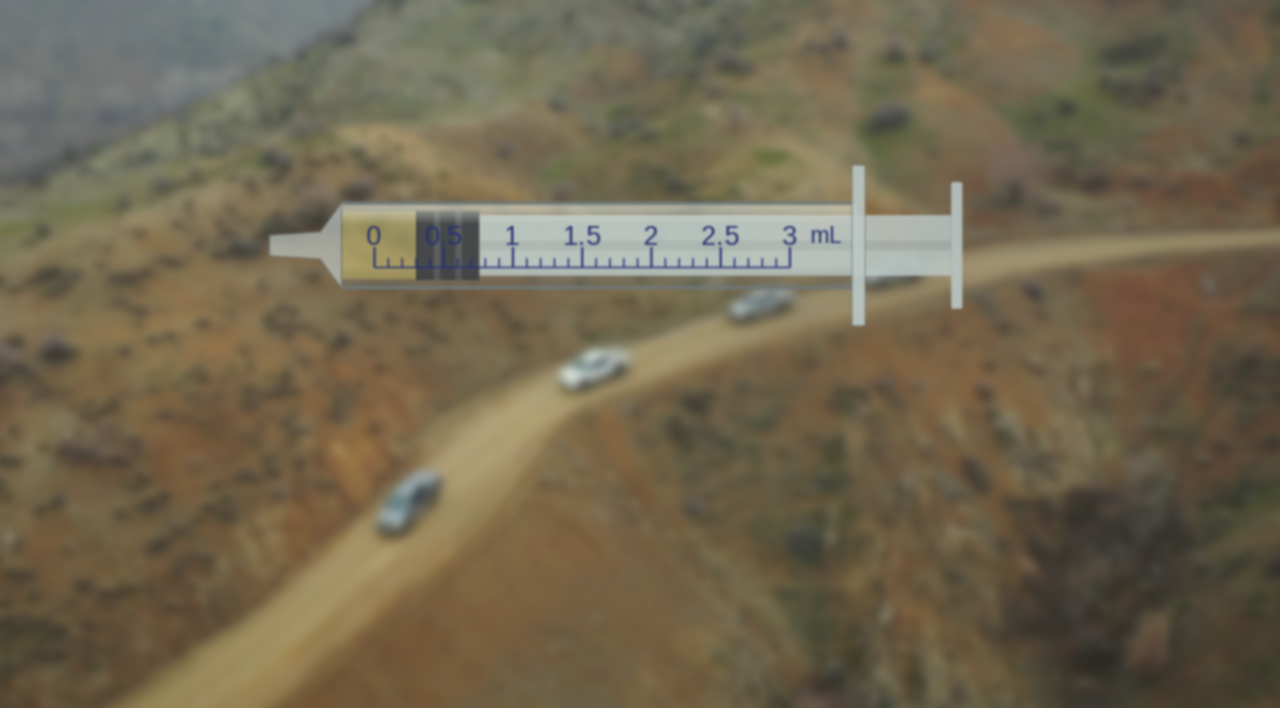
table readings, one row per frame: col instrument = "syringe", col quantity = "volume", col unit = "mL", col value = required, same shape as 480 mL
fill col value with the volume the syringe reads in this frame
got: 0.3 mL
